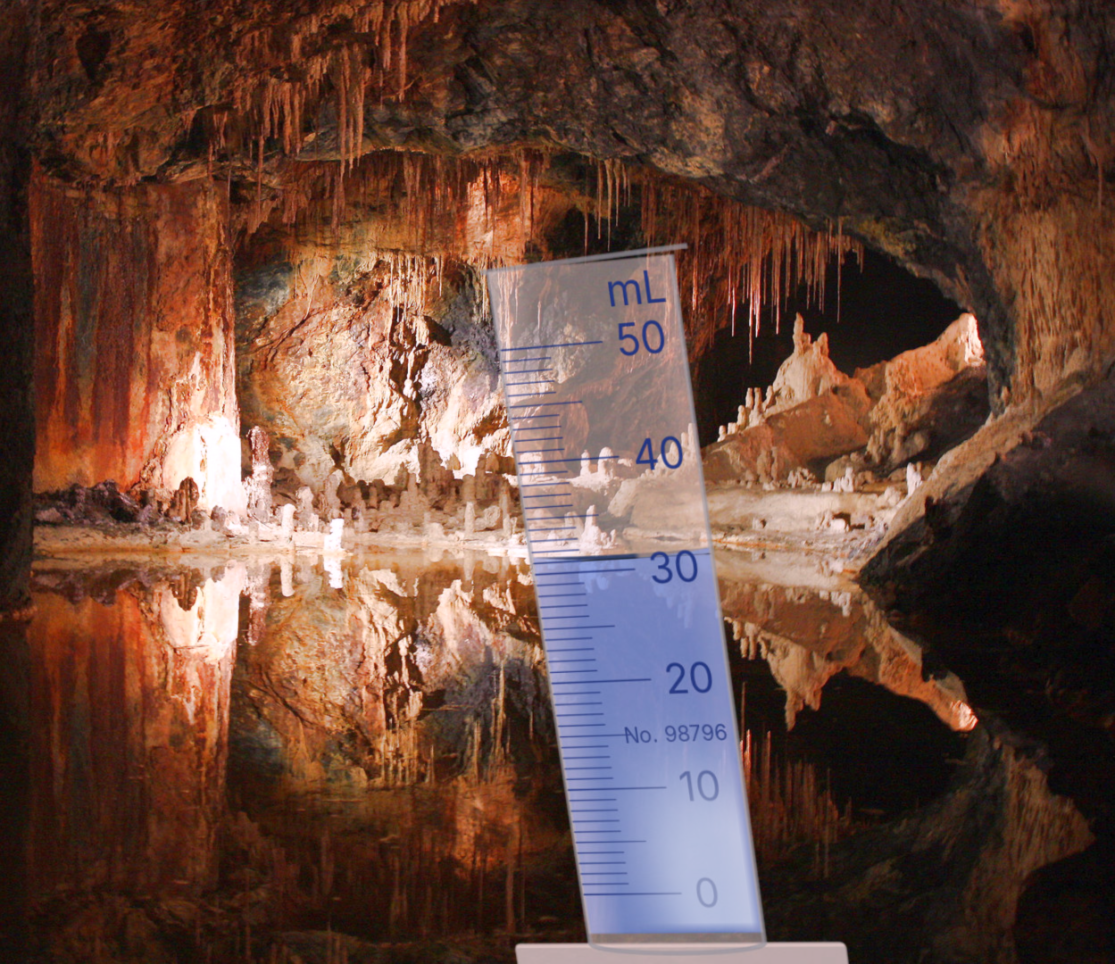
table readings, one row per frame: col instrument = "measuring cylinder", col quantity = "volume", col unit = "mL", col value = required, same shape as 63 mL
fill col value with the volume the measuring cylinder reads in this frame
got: 31 mL
